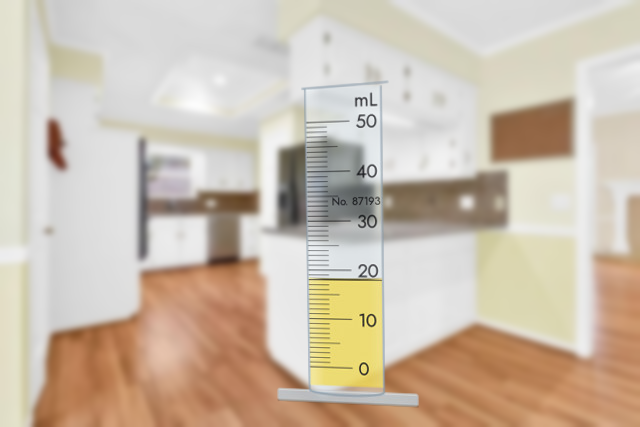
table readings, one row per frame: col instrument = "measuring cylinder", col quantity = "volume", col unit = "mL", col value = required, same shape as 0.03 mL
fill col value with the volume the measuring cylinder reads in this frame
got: 18 mL
